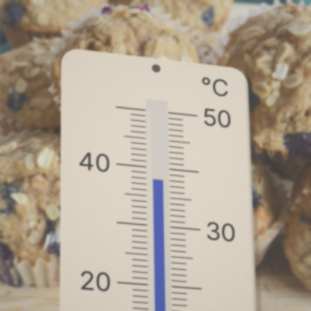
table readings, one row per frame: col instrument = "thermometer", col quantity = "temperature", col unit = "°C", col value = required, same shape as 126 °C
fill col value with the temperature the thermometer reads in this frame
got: 38 °C
